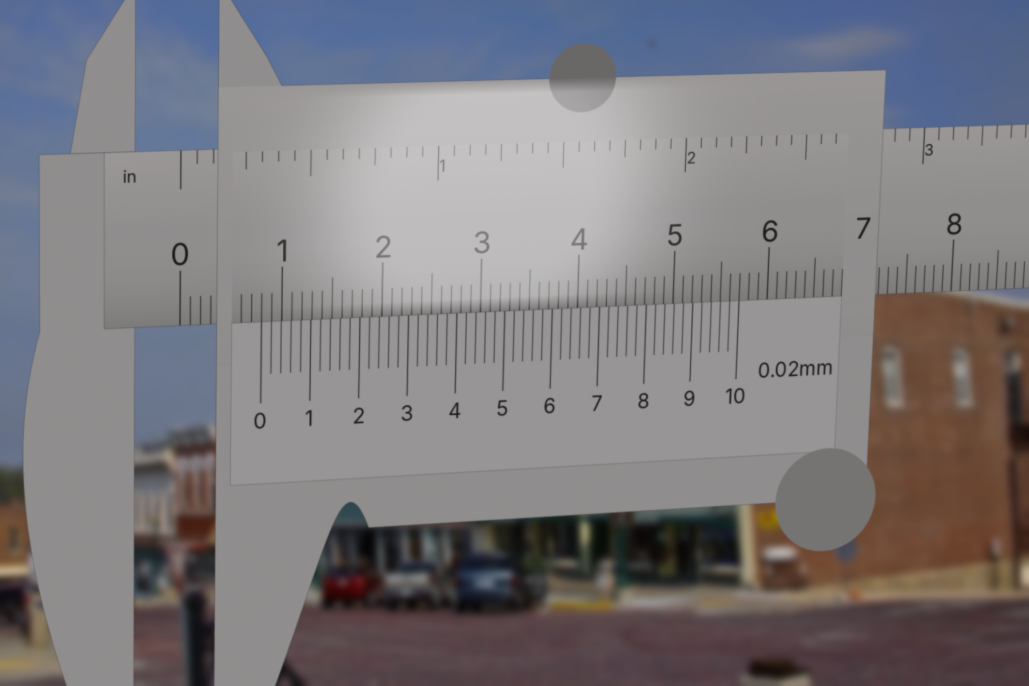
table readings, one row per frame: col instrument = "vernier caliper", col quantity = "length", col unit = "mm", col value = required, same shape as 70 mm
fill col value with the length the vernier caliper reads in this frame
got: 8.0 mm
